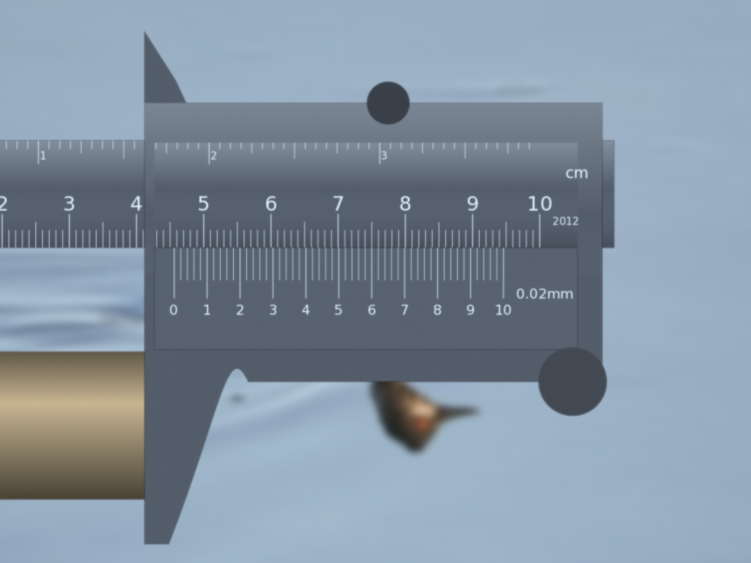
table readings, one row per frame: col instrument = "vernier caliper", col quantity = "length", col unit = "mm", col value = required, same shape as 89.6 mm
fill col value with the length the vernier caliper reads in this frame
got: 45.6 mm
